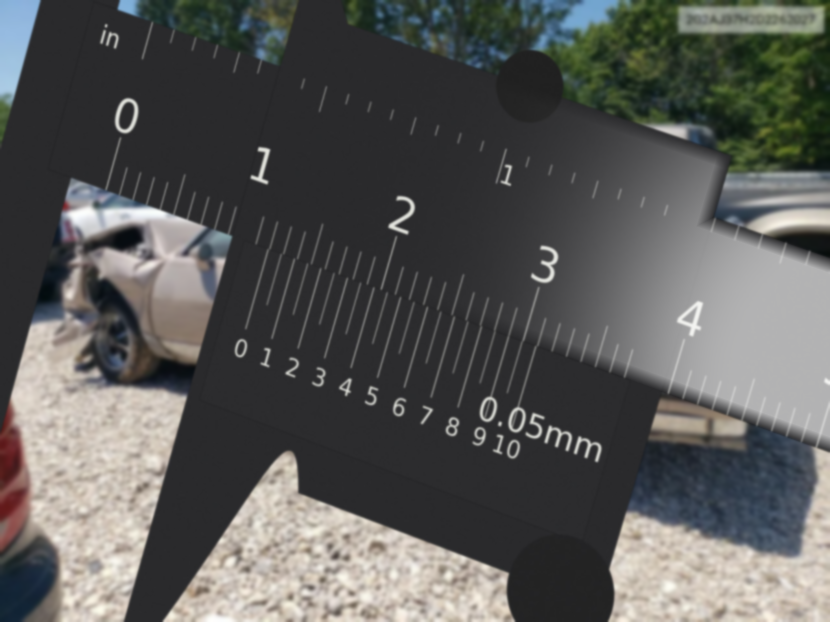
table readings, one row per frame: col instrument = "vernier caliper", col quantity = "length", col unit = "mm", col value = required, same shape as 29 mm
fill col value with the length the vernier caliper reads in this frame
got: 11.9 mm
